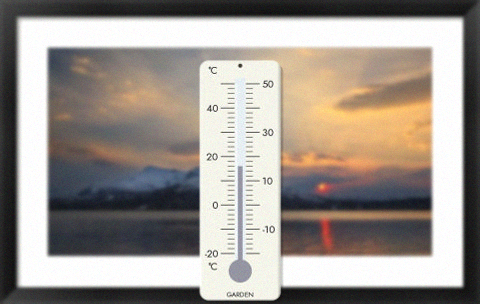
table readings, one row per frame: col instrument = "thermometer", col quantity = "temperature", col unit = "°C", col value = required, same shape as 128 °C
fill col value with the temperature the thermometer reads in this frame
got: 16 °C
